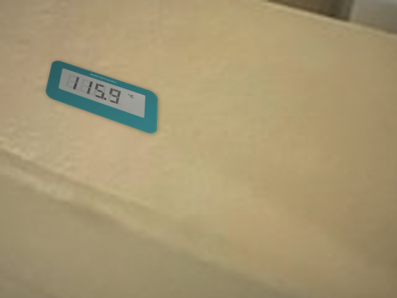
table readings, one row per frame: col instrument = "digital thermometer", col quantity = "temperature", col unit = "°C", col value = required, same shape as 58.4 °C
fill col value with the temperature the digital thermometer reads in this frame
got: 115.9 °C
